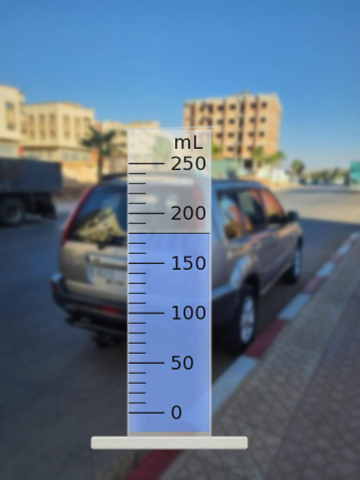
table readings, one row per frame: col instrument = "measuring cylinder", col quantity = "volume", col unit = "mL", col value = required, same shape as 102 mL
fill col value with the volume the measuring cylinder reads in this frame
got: 180 mL
